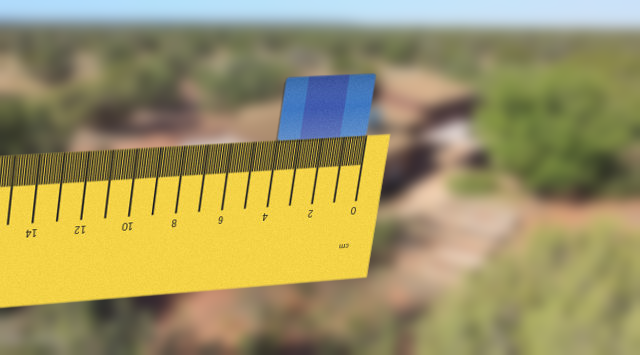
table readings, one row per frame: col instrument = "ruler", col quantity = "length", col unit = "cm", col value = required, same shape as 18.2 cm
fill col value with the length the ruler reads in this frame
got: 4 cm
